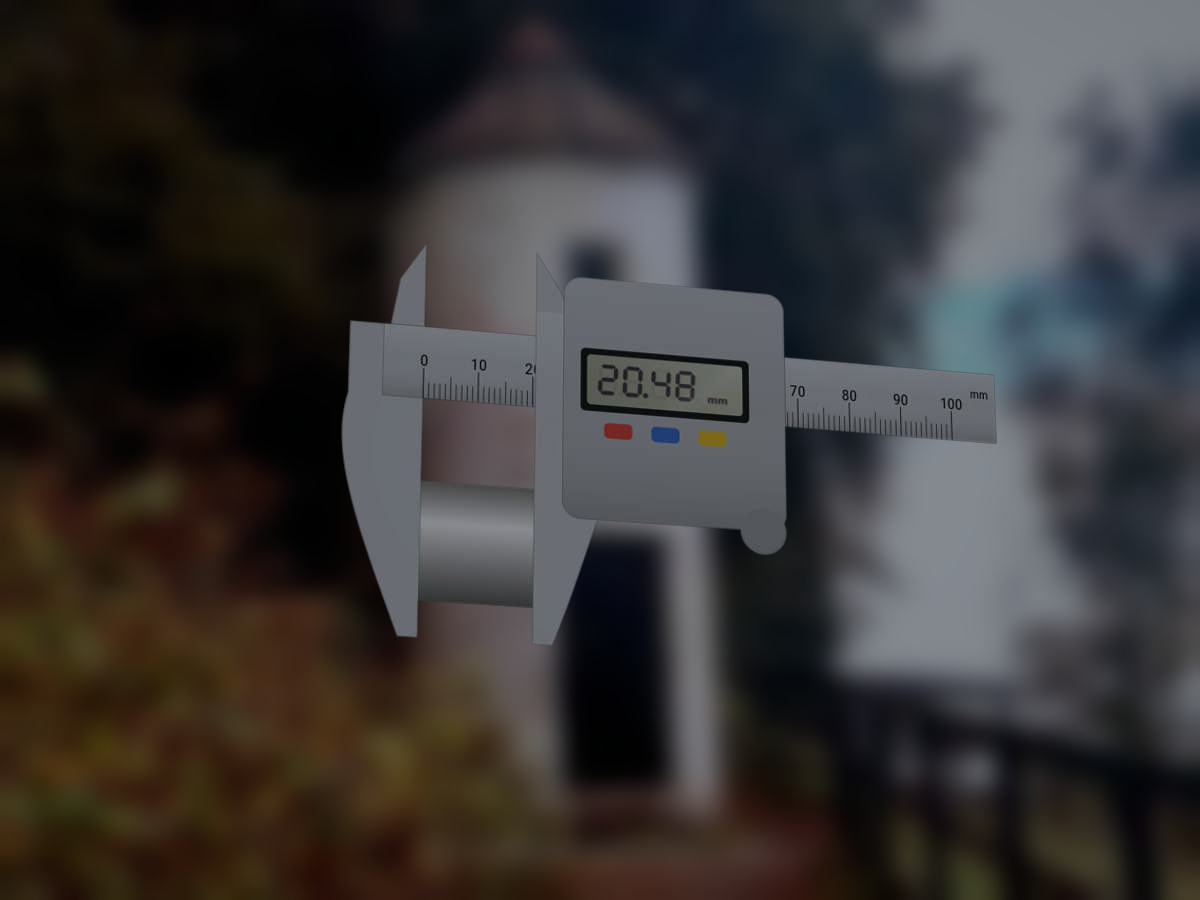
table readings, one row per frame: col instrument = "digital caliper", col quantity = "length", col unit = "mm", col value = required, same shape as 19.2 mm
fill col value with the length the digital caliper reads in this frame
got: 20.48 mm
